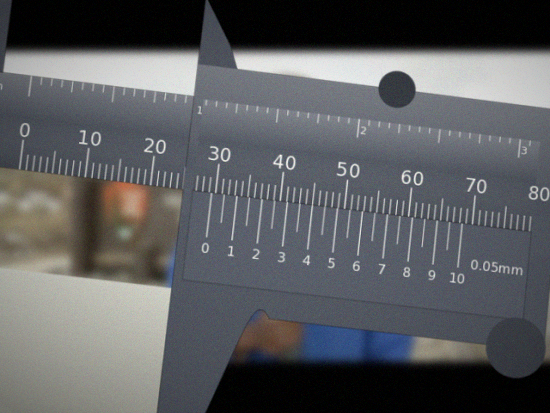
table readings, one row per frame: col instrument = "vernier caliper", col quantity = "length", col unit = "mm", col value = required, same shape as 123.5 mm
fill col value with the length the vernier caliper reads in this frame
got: 29.4 mm
